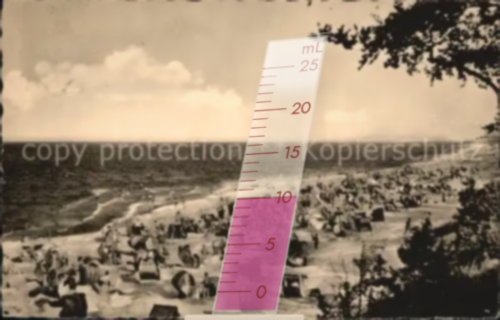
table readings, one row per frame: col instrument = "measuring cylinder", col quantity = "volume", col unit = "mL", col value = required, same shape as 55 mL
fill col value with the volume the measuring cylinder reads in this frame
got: 10 mL
